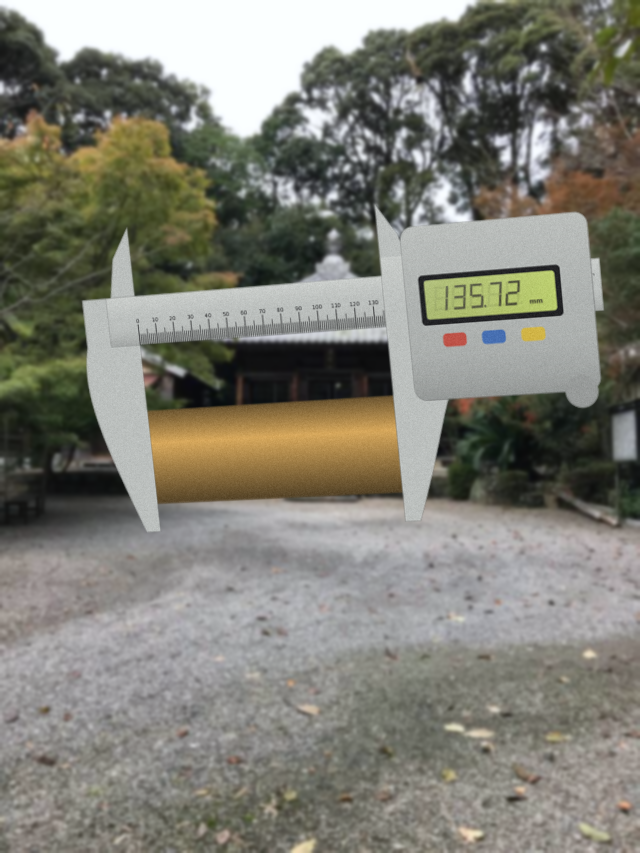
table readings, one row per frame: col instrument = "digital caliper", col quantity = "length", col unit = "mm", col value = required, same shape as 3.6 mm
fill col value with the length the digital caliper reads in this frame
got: 135.72 mm
